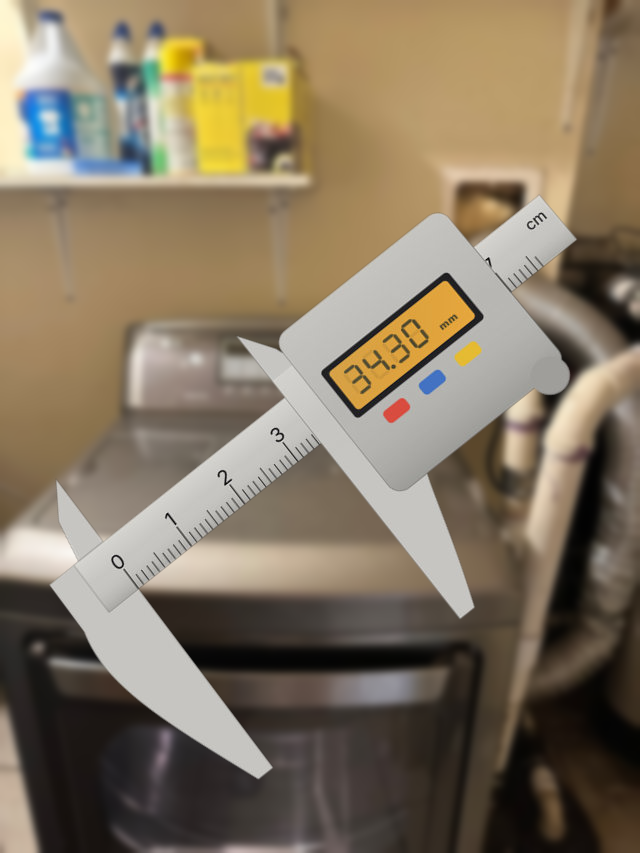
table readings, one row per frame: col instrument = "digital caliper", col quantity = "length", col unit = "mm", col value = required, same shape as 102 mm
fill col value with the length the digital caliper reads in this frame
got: 34.30 mm
